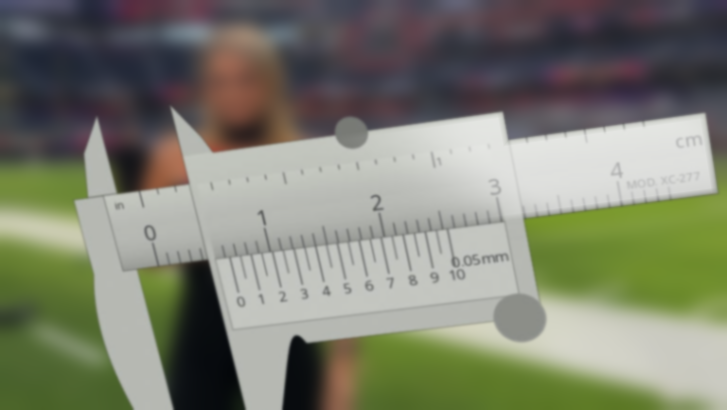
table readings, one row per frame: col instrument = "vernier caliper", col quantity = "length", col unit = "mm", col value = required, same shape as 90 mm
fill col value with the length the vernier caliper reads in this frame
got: 6.4 mm
